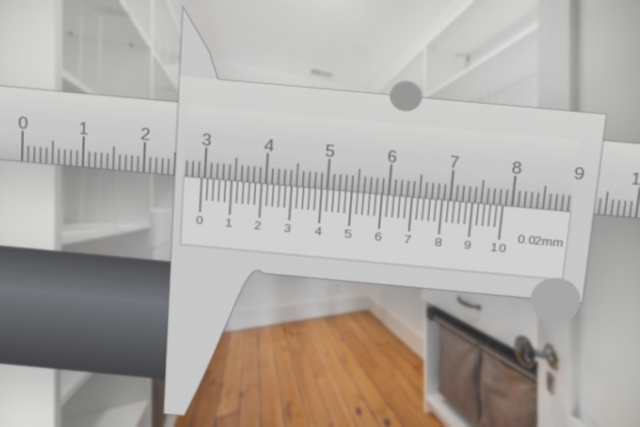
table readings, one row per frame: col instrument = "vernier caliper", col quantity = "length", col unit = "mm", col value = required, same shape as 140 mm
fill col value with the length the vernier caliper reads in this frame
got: 29.5 mm
